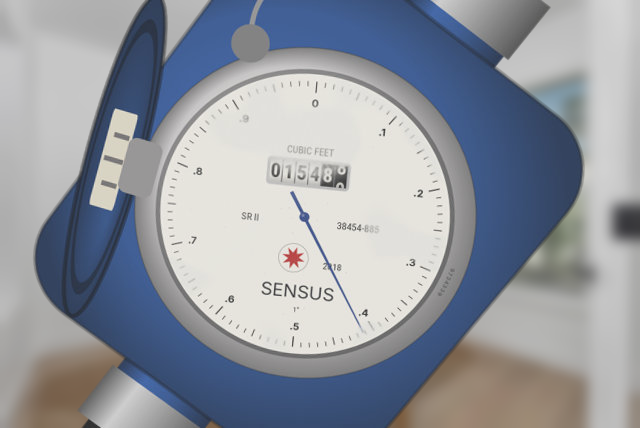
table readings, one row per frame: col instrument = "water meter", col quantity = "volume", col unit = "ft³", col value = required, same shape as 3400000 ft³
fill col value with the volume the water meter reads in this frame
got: 15488.41 ft³
